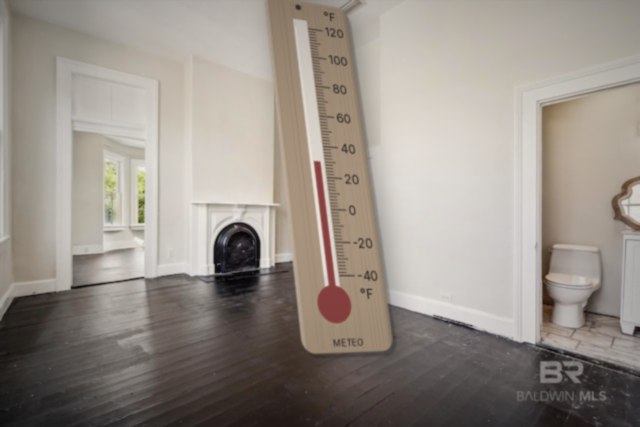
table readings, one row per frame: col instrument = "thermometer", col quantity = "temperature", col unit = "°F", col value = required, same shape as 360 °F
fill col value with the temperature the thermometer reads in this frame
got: 30 °F
